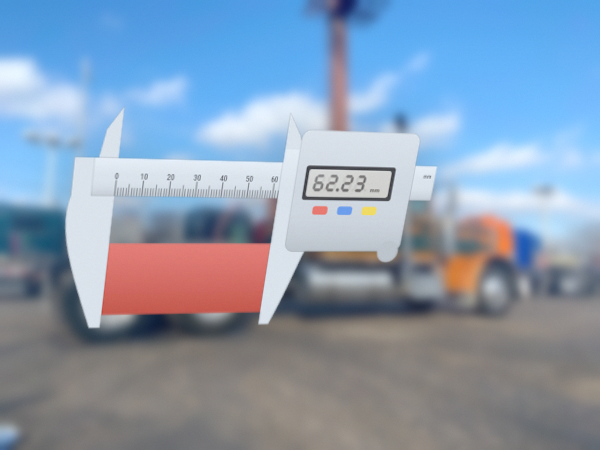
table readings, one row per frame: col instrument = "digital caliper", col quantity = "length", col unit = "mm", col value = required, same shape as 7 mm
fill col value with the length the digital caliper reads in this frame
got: 62.23 mm
